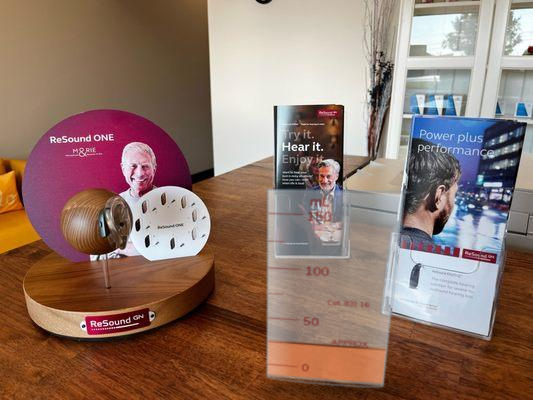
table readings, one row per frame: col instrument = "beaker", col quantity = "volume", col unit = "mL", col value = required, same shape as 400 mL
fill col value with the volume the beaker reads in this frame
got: 25 mL
